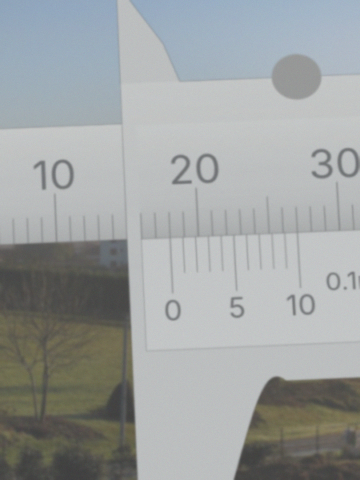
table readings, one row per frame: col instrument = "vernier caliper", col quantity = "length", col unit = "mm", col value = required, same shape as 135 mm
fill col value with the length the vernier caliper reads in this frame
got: 18.0 mm
